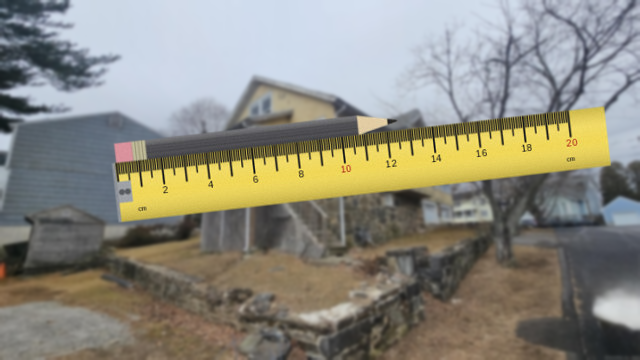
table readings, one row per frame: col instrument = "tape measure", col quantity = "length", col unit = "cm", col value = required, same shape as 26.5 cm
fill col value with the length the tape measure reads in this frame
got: 12.5 cm
